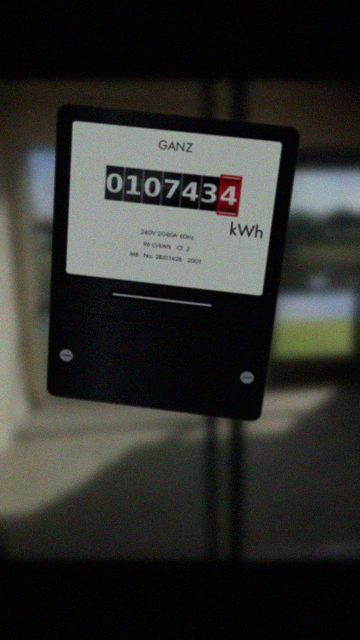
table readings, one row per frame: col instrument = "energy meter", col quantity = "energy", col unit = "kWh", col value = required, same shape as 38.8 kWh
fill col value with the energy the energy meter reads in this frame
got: 10743.4 kWh
